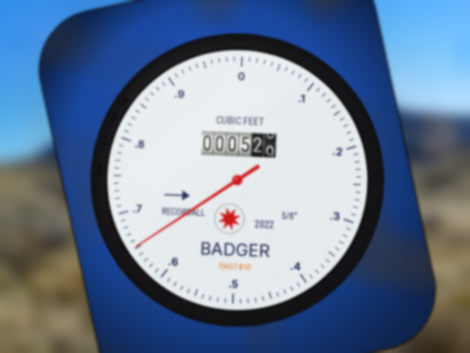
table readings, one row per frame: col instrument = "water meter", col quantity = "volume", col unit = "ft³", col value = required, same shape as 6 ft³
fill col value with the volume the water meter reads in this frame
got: 528.65 ft³
